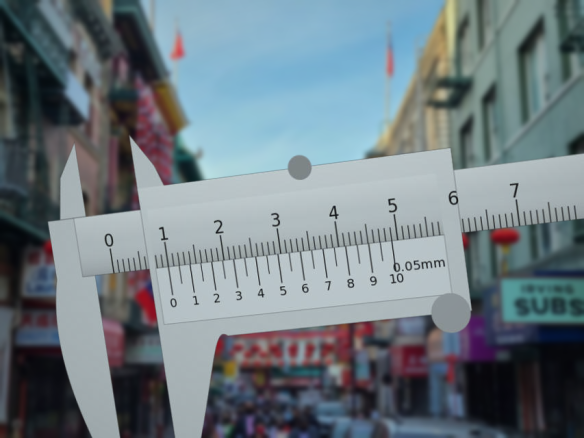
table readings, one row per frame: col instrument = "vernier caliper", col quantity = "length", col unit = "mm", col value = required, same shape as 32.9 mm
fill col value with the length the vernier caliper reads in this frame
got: 10.0 mm
